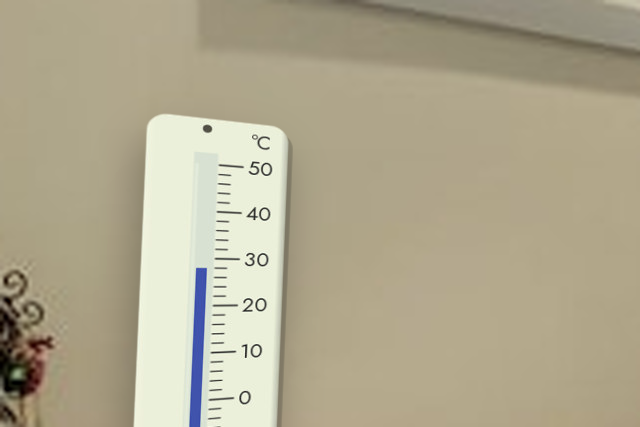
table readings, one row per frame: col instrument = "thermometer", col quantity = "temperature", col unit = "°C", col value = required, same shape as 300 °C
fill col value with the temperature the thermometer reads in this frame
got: 28 °C
